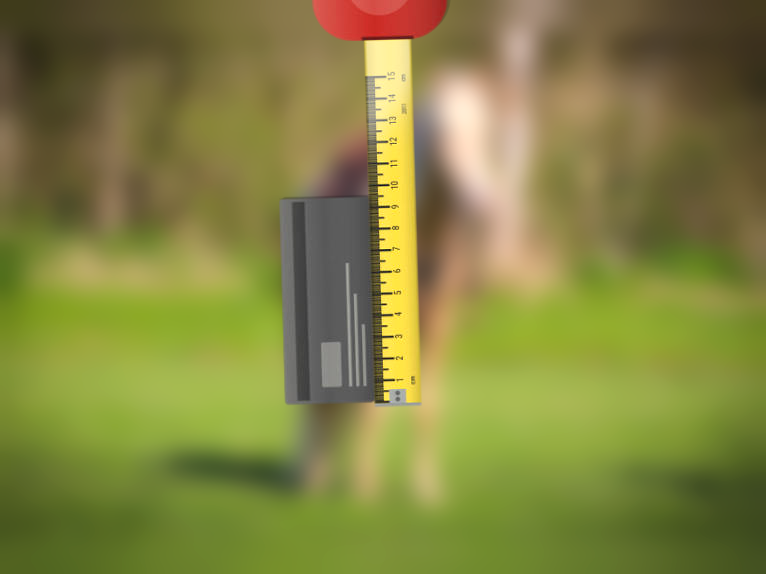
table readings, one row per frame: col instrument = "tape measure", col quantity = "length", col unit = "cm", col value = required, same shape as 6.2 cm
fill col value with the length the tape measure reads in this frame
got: 9.5 cm
